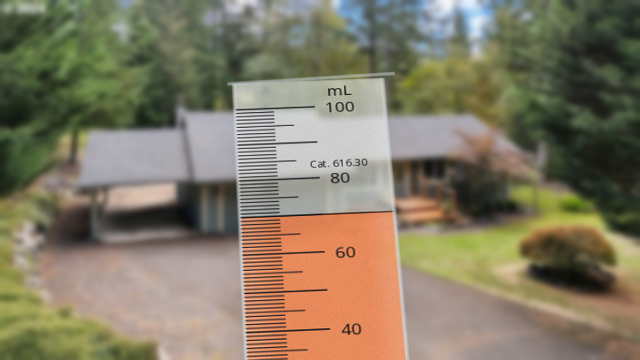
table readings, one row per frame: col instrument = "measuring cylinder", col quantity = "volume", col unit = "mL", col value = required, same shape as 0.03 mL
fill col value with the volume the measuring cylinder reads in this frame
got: 70 mL
